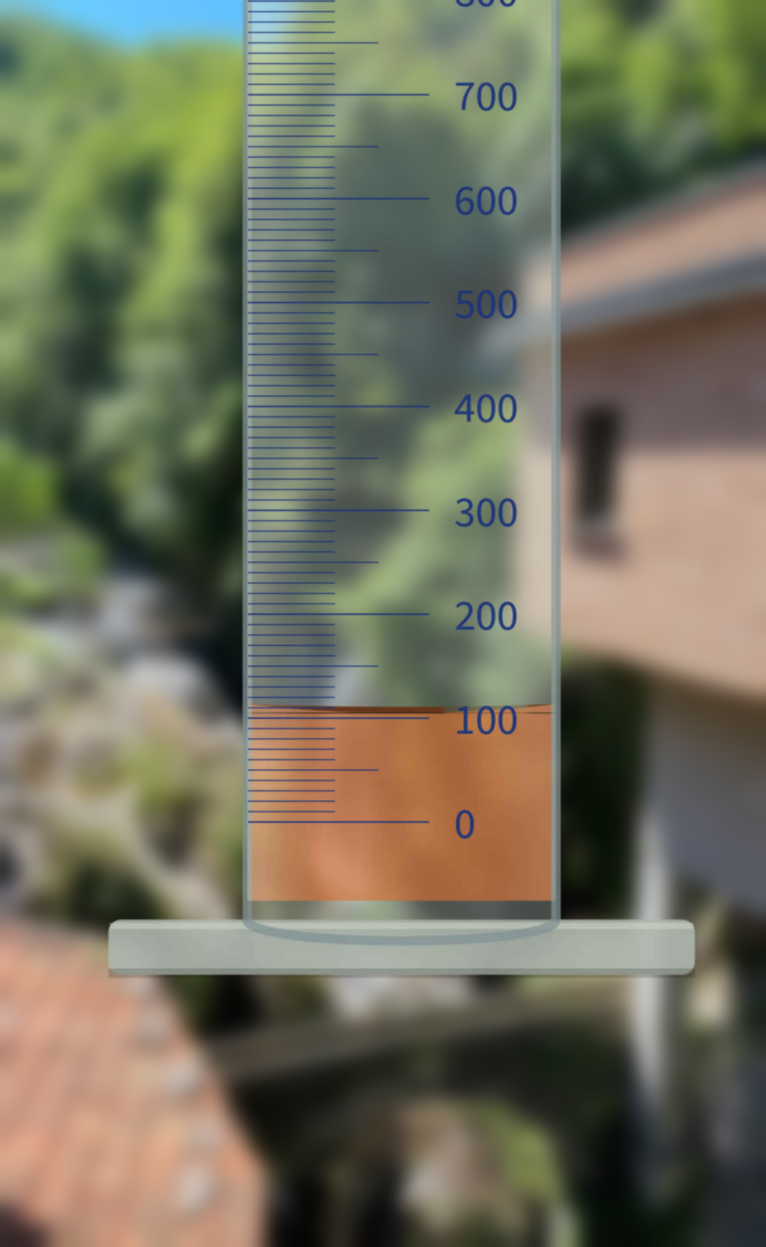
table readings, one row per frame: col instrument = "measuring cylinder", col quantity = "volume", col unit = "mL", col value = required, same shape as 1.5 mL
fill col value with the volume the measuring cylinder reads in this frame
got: 105 mL
